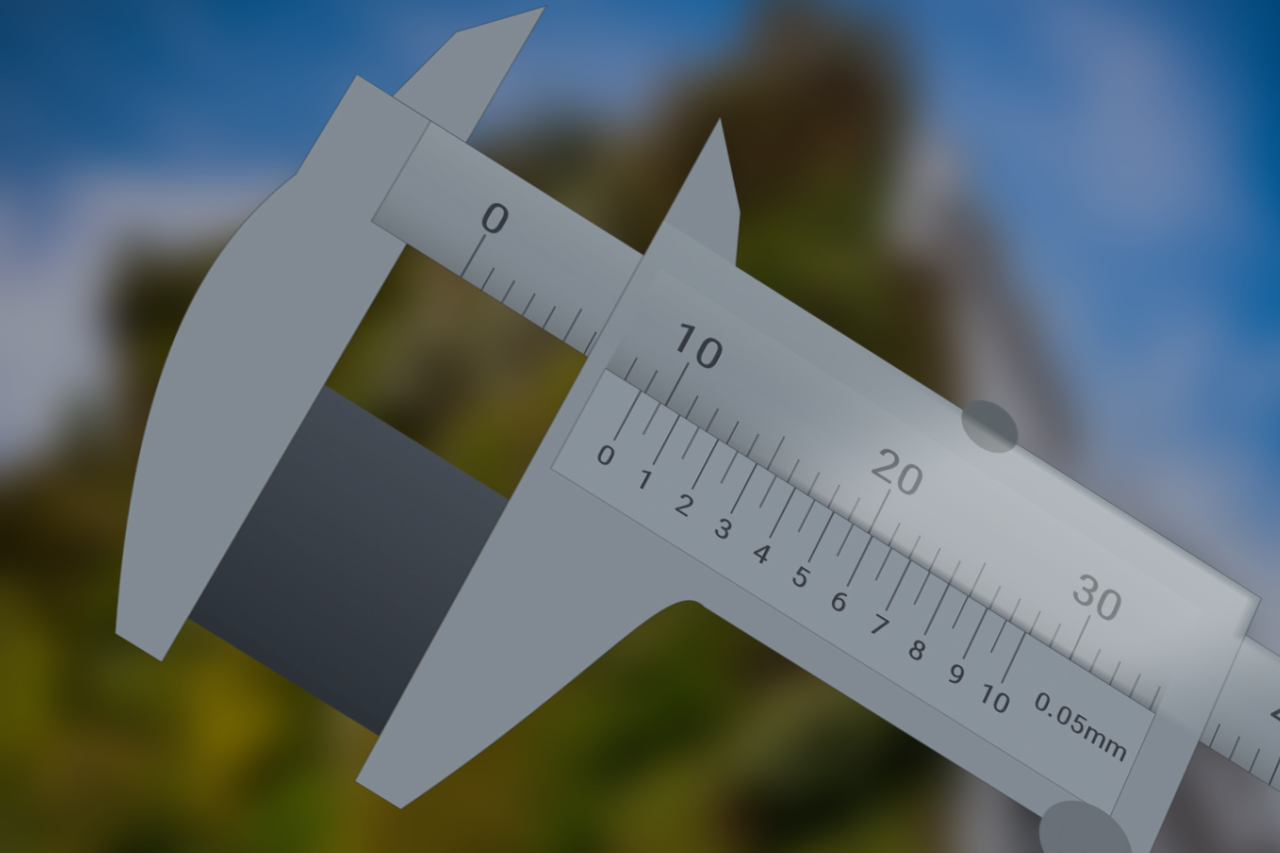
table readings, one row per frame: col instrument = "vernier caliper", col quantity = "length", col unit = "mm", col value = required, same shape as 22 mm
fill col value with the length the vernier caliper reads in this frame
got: 8.80 mm
